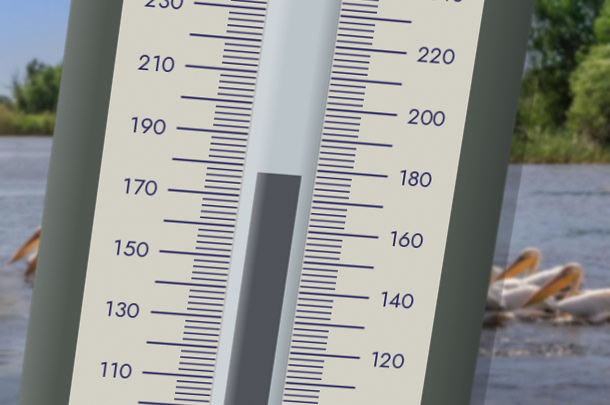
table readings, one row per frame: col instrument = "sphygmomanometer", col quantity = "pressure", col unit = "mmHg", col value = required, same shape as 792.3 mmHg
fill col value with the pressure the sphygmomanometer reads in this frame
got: 178 mmHg
